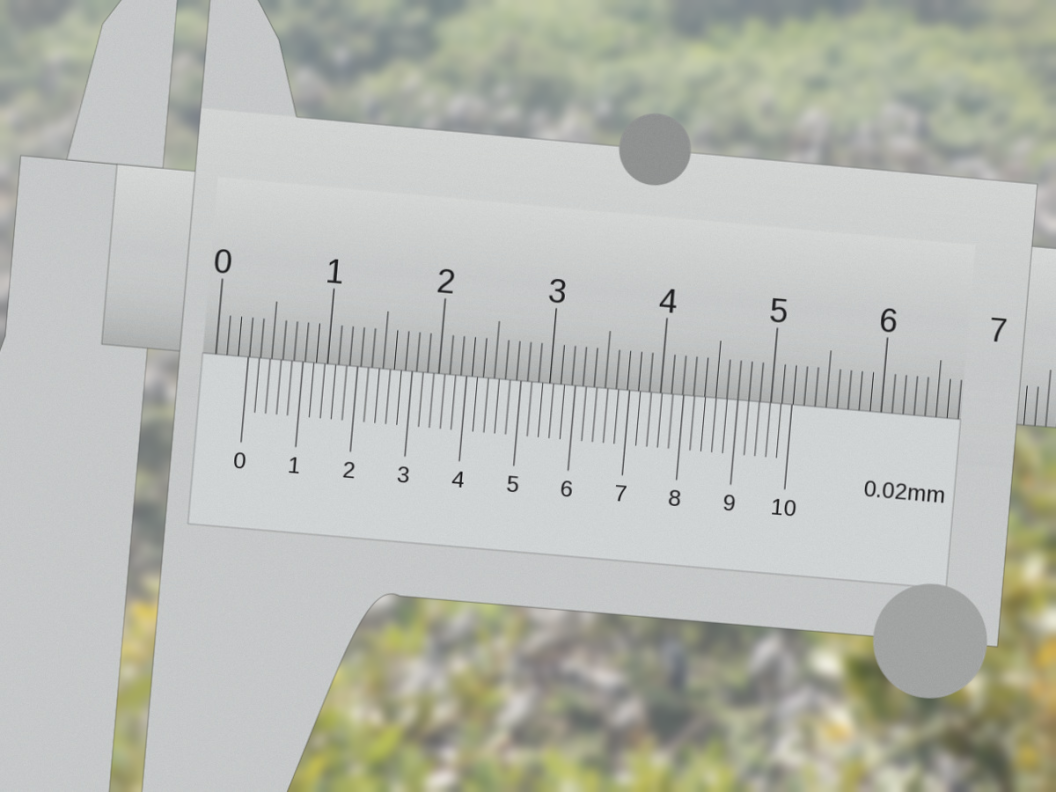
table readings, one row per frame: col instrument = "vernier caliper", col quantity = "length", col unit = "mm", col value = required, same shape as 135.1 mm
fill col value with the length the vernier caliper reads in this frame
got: 2.9 mm
